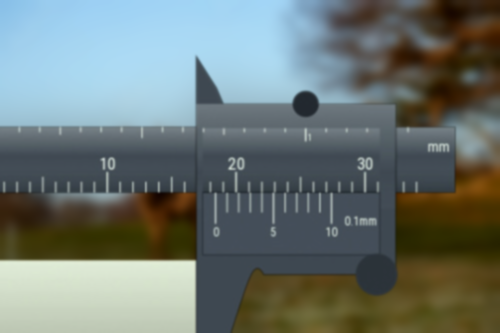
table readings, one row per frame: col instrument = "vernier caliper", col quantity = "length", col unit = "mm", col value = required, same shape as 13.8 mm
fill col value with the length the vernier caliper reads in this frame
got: 18.4 mm
